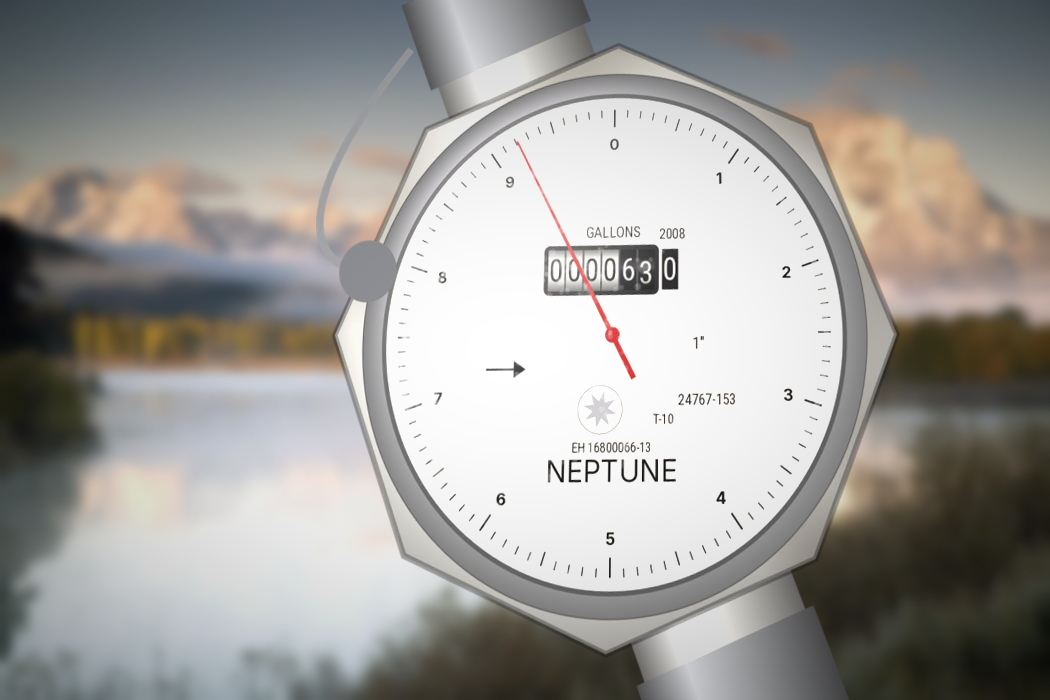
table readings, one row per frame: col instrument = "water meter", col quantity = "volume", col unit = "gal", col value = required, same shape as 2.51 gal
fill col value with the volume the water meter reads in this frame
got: 629.2 gal
